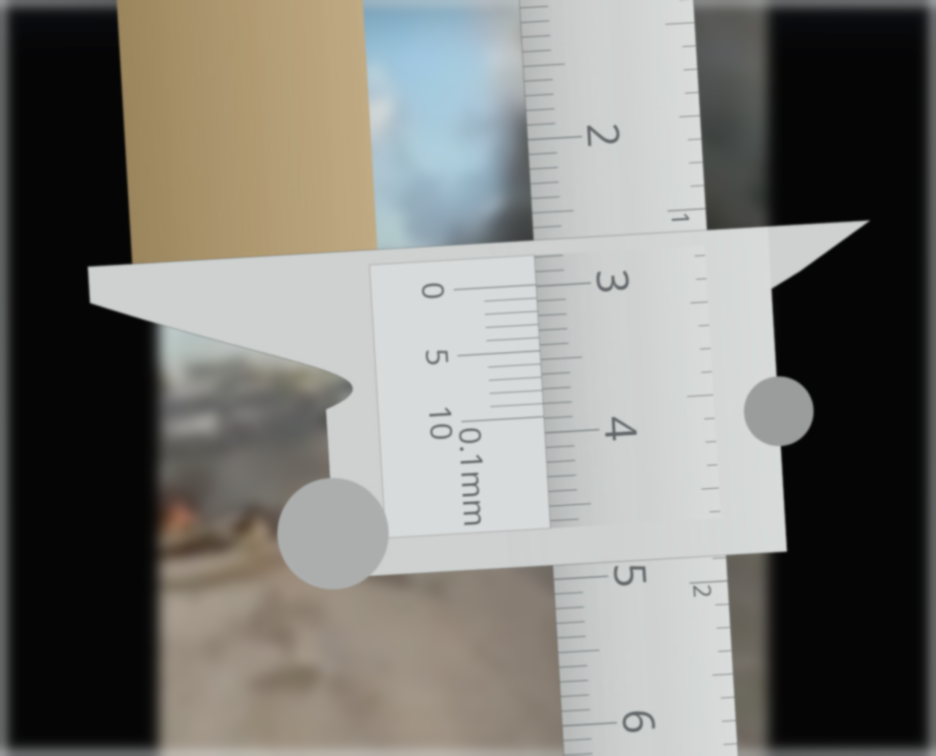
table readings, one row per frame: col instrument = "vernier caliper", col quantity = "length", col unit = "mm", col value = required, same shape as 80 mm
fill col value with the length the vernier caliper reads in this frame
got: 29.9 mm
